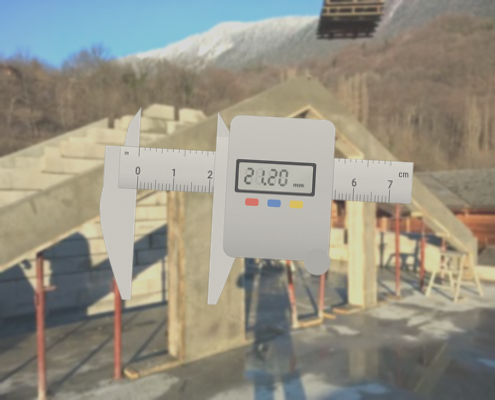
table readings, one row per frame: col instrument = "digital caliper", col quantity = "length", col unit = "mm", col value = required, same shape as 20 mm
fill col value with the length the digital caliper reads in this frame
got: 21.20 mm
